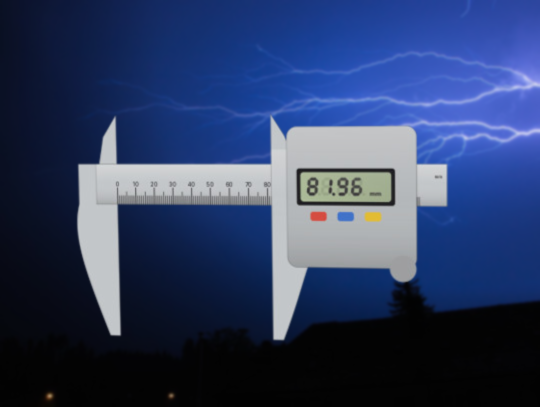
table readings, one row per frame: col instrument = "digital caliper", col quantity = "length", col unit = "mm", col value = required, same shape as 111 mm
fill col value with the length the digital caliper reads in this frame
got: 81.96 mm
